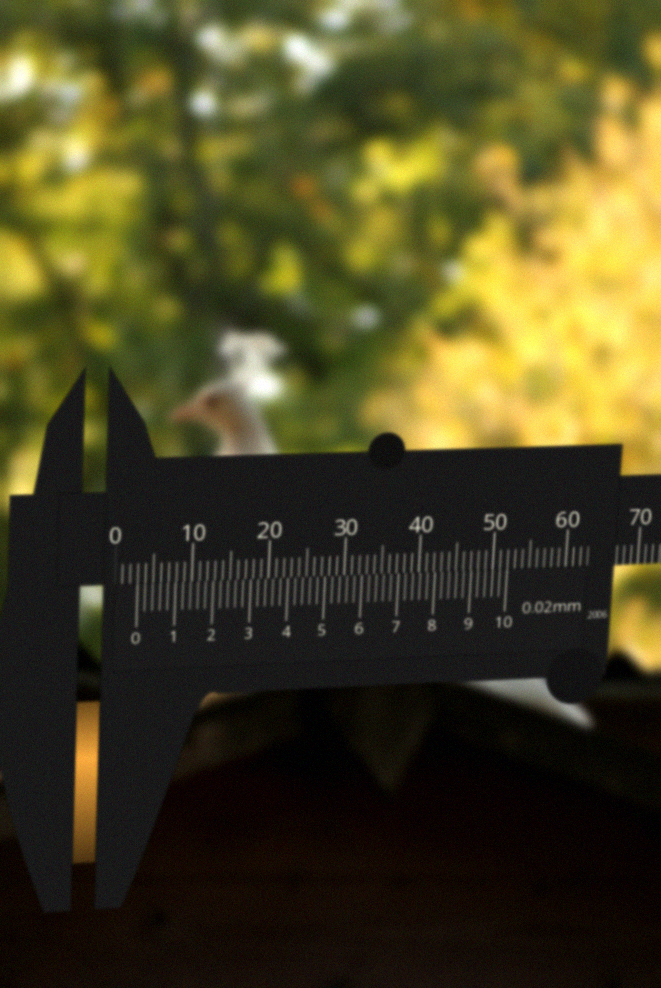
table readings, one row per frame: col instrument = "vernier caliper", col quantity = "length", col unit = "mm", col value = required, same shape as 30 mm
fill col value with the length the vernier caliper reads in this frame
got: 3.0 mm
